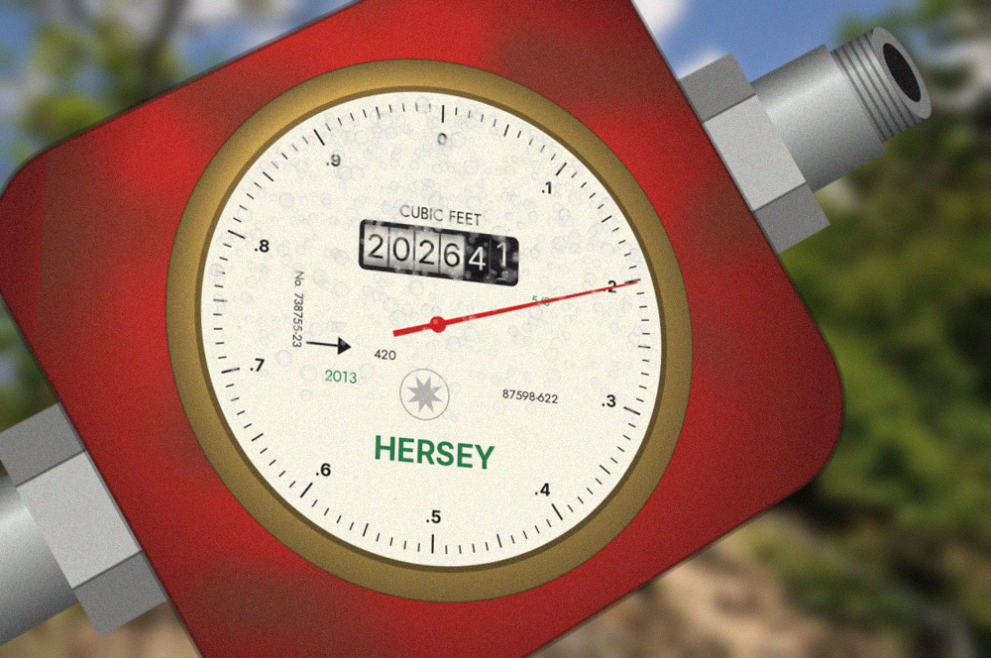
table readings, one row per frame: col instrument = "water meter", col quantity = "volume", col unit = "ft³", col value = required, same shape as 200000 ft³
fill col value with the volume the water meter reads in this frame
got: 202641.20 ft³
